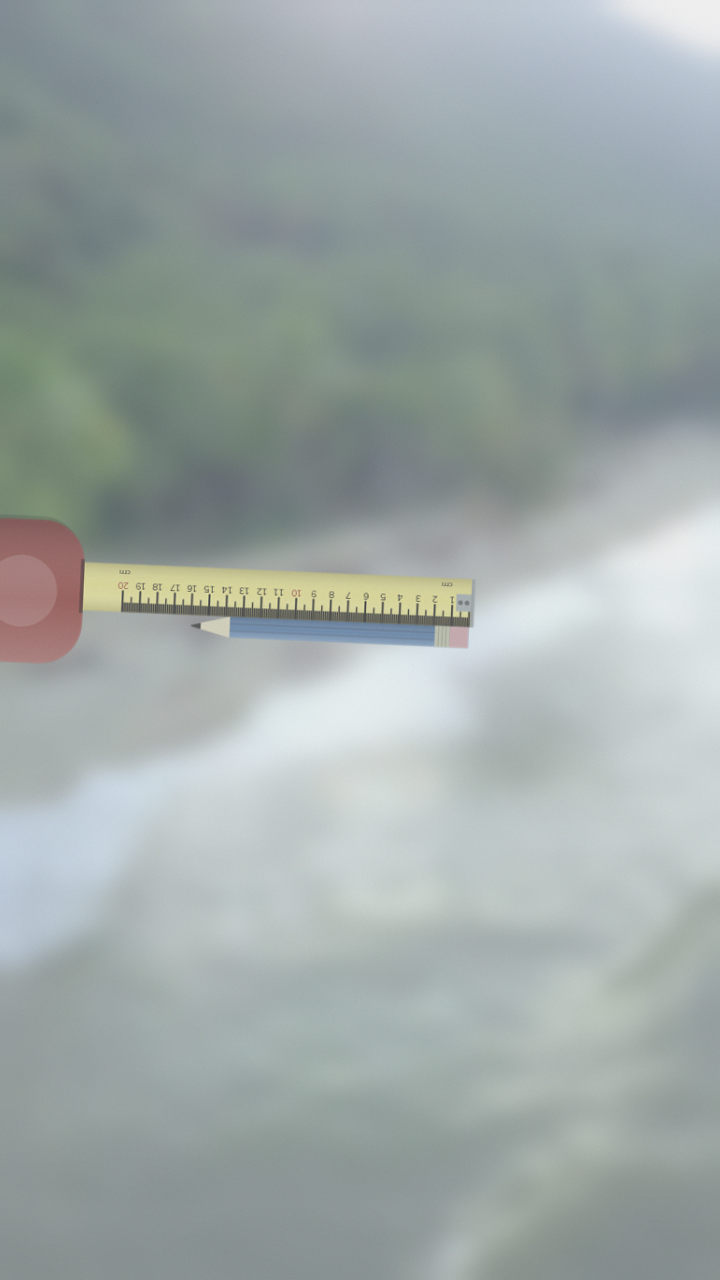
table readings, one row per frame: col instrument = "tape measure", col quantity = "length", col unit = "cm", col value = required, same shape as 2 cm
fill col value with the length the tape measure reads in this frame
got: 16 cm
